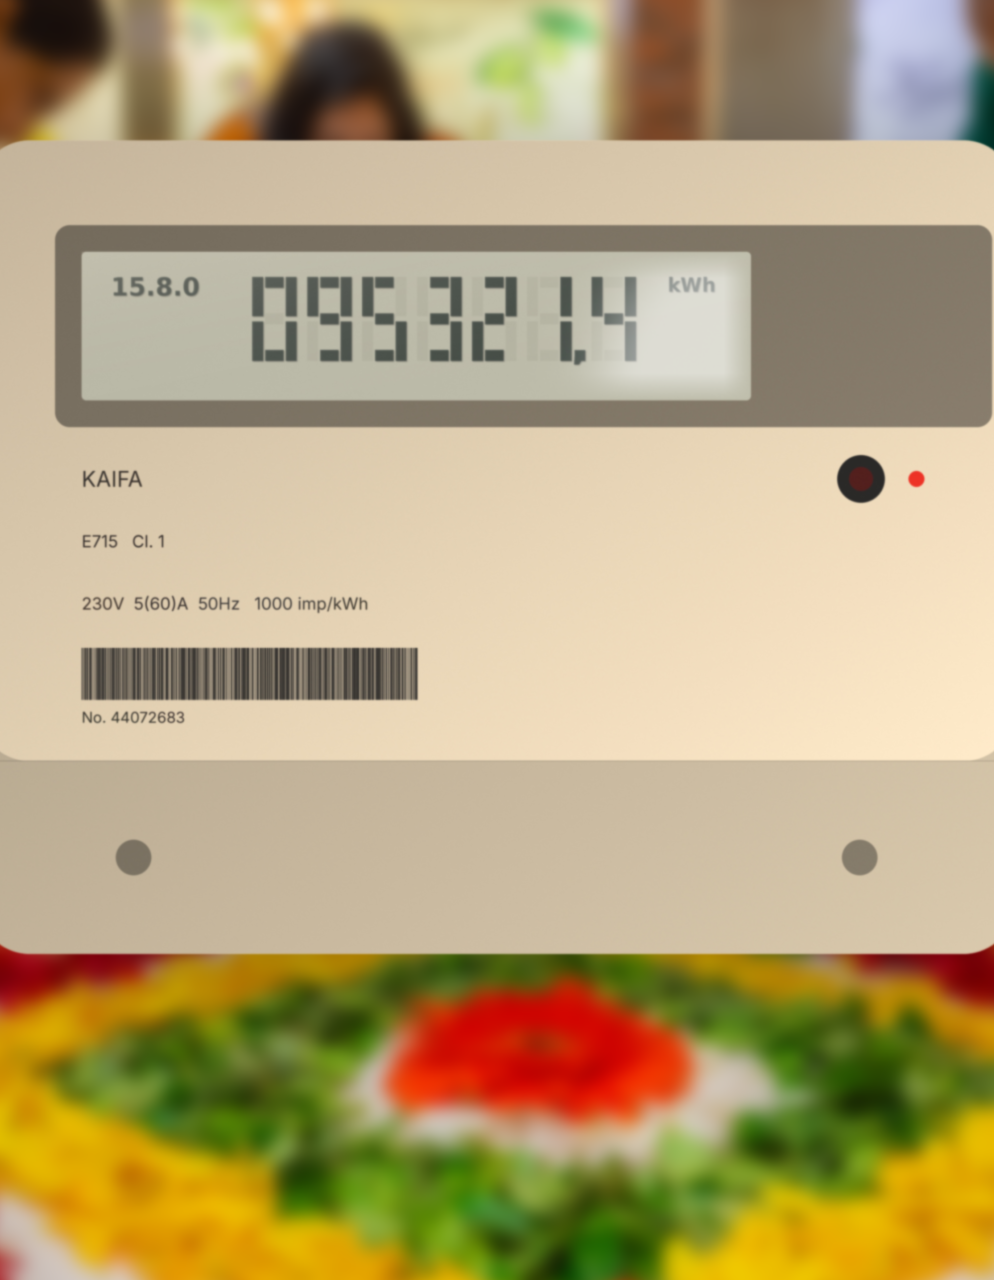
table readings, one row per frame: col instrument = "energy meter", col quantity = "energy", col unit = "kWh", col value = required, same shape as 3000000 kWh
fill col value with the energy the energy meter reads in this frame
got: 95321.4 kWh
